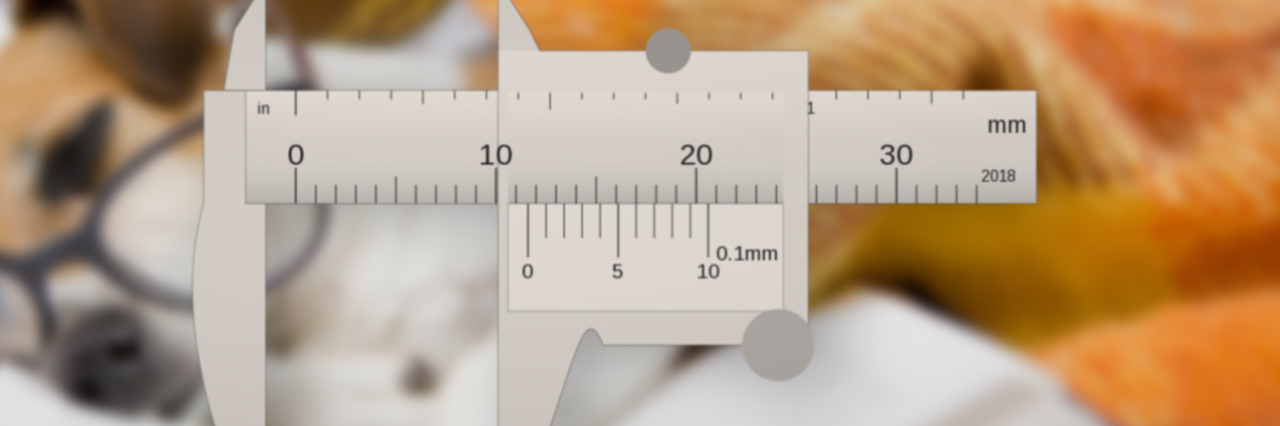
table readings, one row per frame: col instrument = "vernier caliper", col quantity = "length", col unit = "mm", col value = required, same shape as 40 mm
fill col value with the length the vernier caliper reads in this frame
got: 11.6 mm
